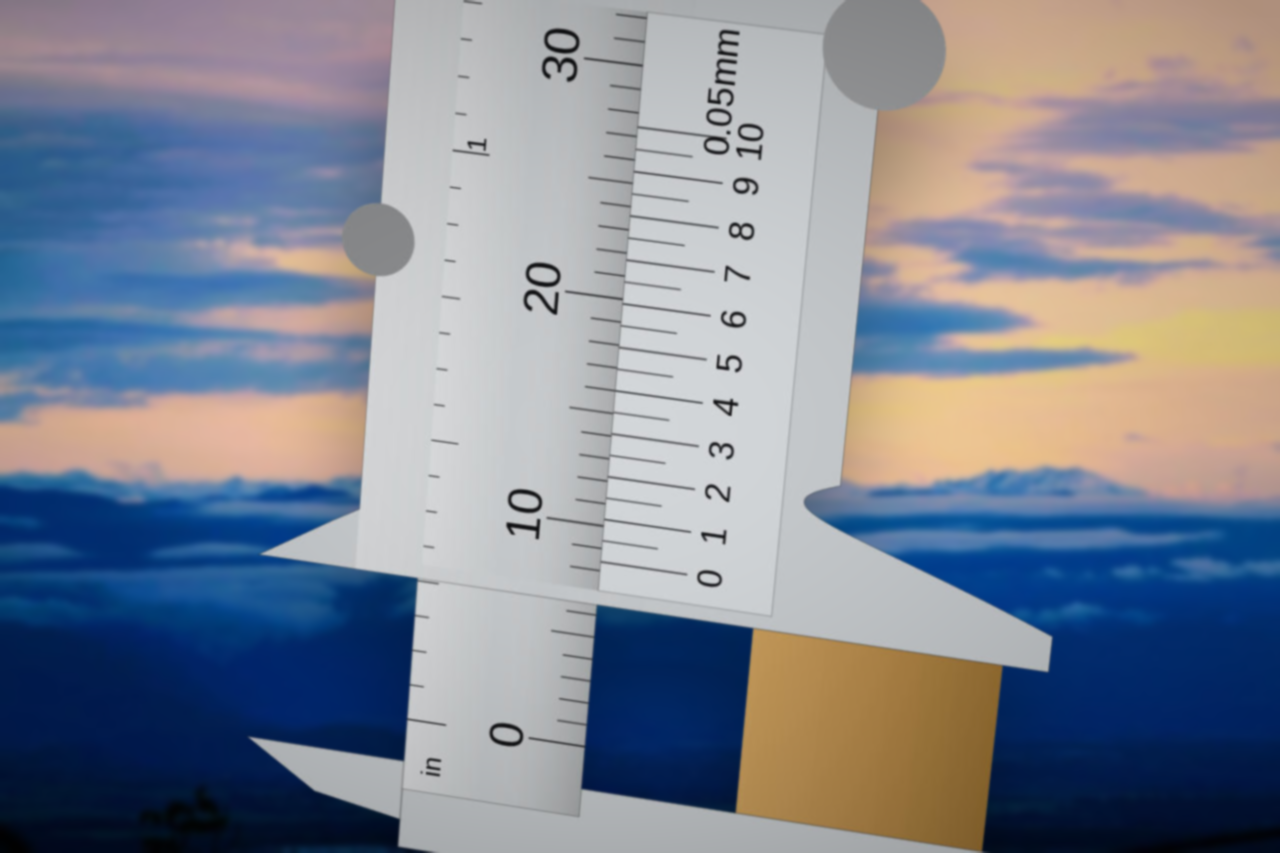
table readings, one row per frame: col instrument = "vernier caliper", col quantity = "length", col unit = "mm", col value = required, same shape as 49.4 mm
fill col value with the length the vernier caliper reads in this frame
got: 8.4 mm
